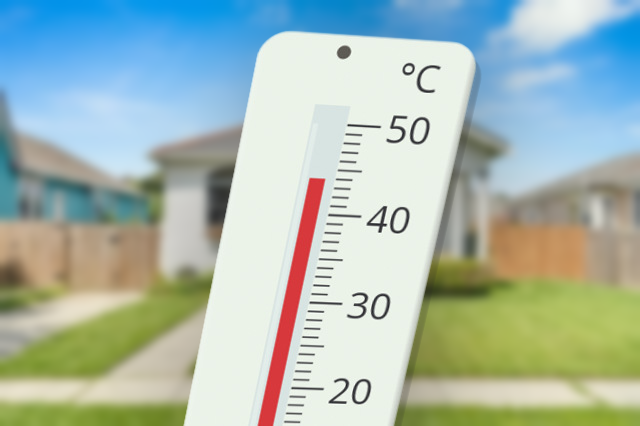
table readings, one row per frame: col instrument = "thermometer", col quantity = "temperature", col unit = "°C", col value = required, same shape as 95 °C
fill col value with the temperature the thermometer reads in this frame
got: 44 °C
